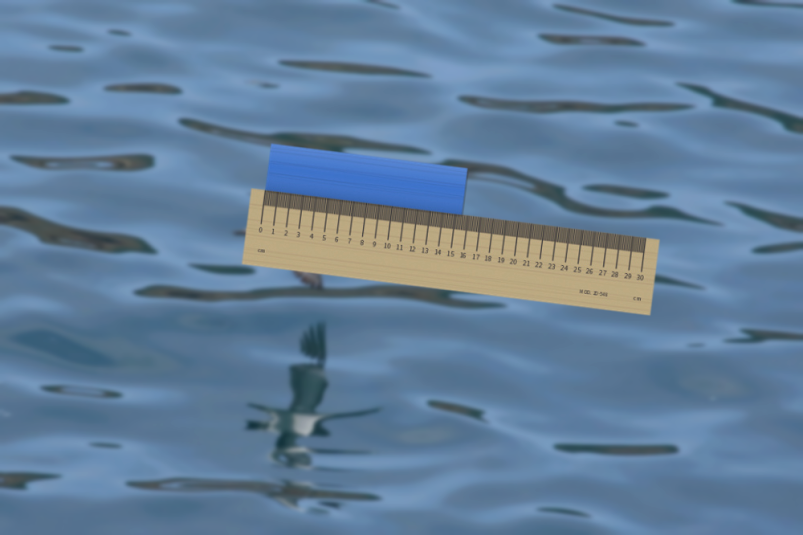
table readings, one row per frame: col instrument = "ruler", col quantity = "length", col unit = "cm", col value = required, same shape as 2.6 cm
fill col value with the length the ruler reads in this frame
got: 15.5 cm
